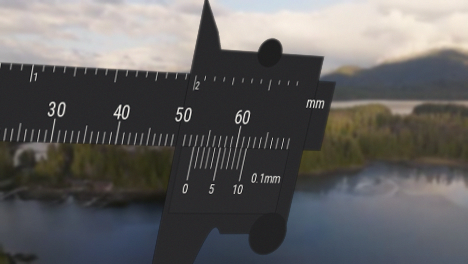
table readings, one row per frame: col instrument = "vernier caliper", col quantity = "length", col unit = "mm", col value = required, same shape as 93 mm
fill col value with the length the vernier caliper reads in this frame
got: 52.8 mm
